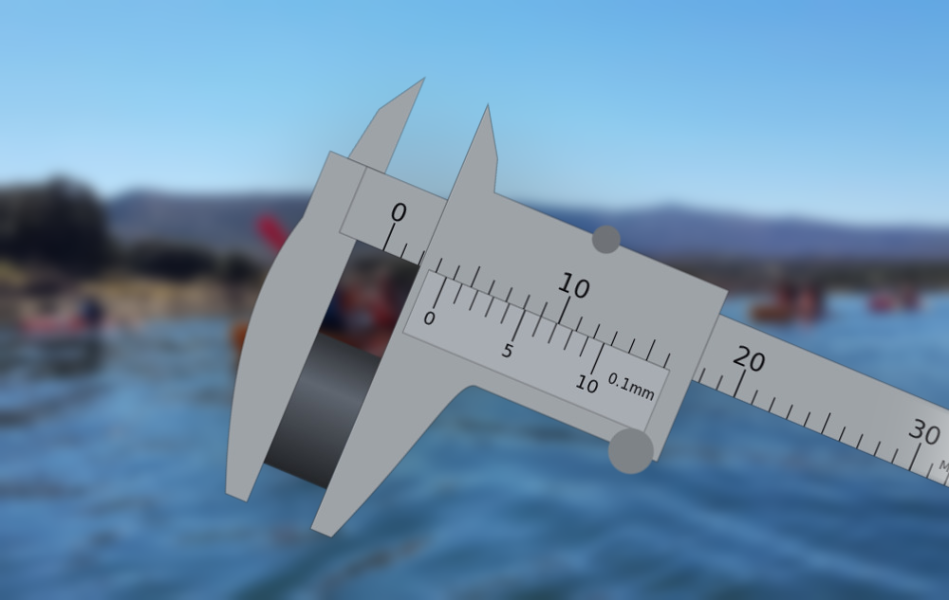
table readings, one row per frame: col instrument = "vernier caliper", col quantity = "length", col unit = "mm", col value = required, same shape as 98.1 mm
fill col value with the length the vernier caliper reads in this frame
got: 3.6 mm
